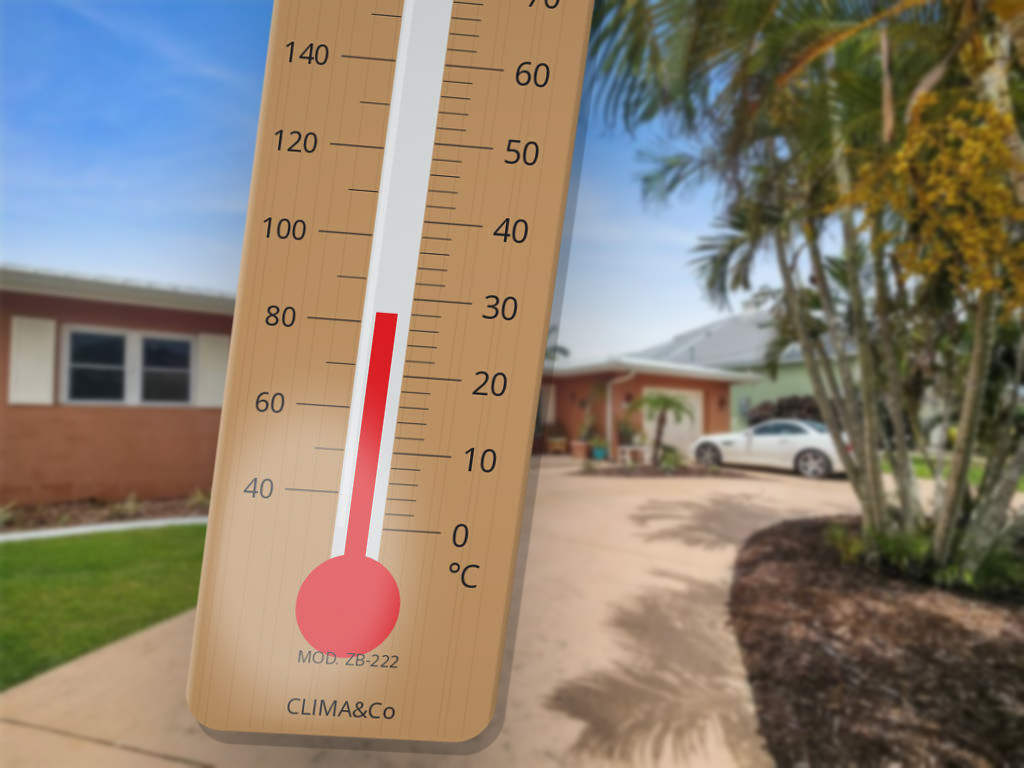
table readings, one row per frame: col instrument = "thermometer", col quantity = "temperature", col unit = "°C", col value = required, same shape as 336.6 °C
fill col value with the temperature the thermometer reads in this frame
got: 28 °C
